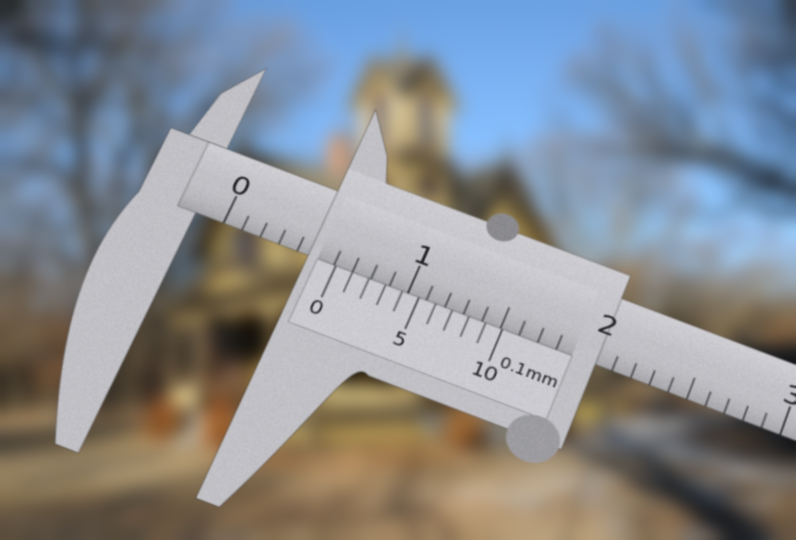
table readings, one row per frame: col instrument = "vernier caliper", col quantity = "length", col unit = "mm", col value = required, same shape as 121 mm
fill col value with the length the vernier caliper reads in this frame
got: 6.1 mm
